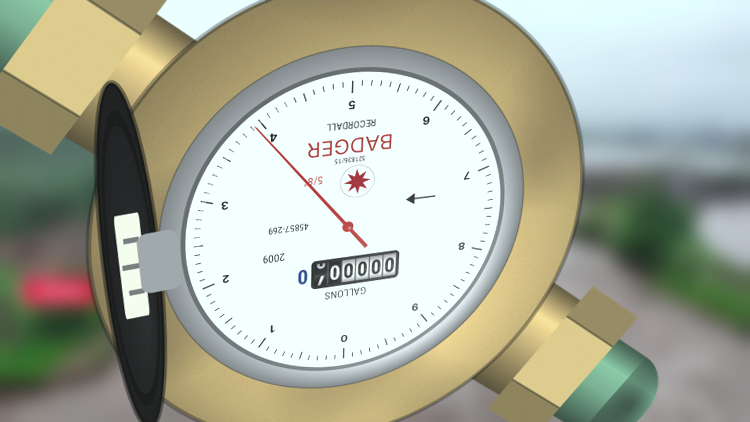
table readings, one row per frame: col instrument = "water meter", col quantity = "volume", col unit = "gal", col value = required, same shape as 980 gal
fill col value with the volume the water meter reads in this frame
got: 73.9 gal
